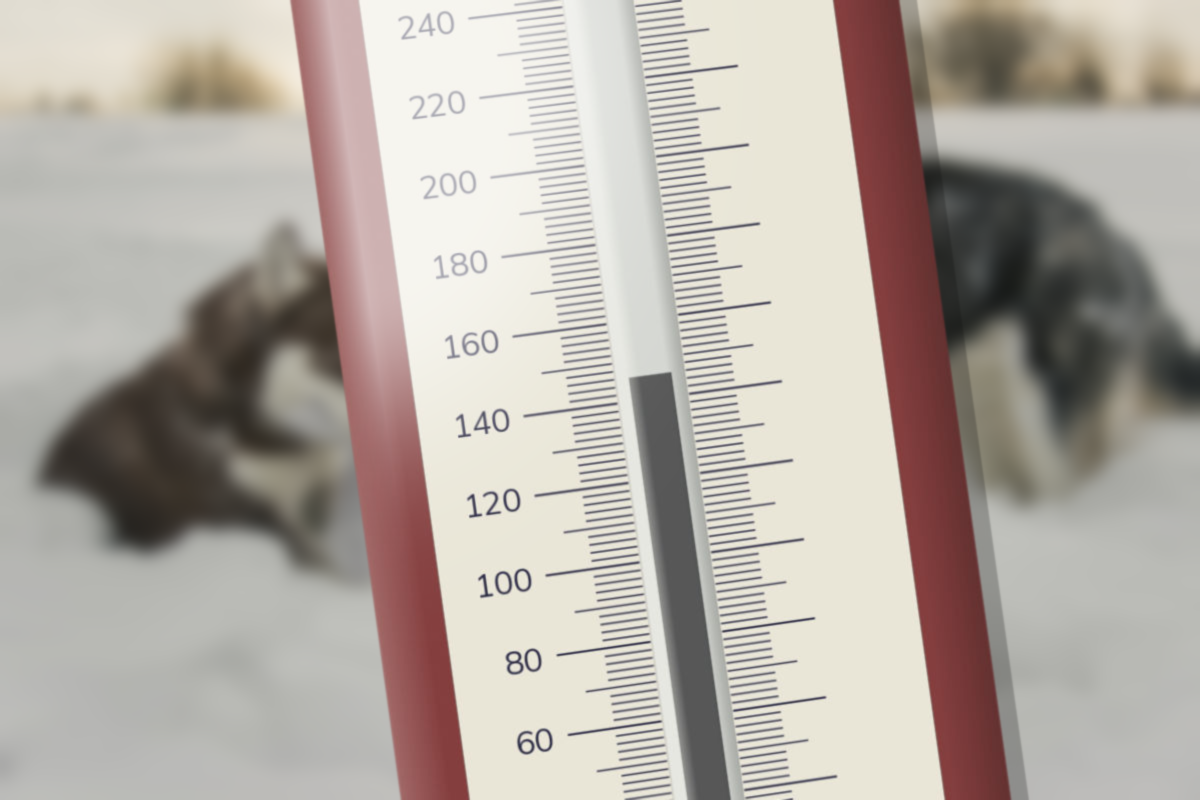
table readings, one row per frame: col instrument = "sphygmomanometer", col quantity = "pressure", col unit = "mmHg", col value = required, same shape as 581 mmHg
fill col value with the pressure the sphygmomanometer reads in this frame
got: 146 mmHg
